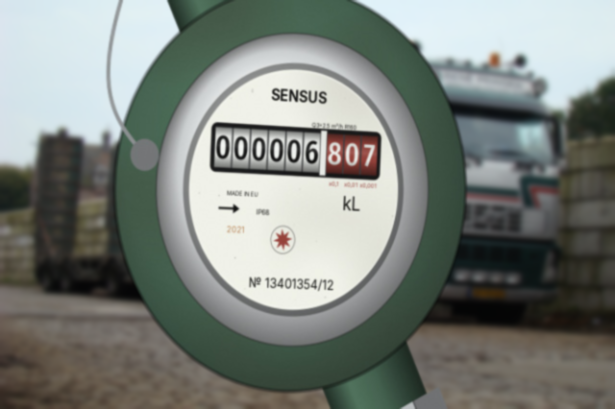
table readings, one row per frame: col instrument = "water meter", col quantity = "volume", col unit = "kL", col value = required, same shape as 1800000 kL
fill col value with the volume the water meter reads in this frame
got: 6.807 kL
